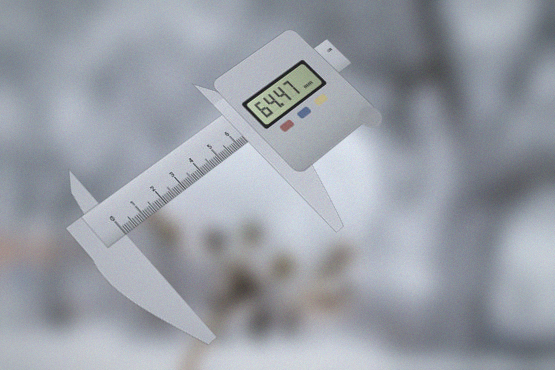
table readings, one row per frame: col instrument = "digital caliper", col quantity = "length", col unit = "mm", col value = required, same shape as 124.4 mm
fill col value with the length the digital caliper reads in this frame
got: 64.47 mm
